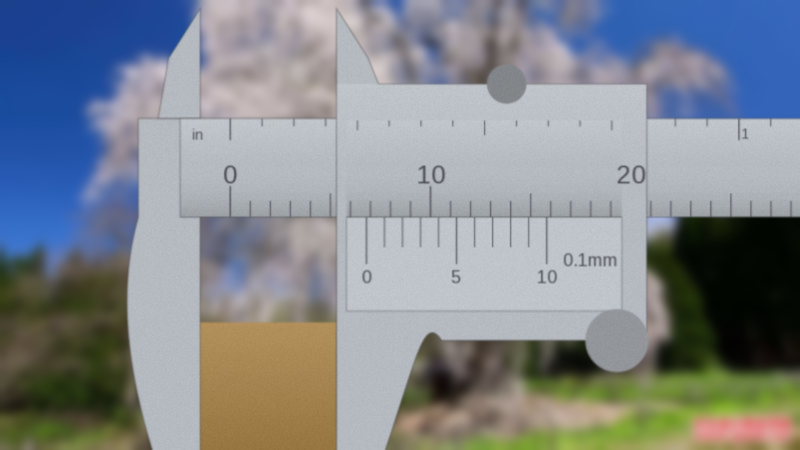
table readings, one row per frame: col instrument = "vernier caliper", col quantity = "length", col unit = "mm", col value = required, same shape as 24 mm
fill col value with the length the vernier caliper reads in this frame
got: 6.8 mm
